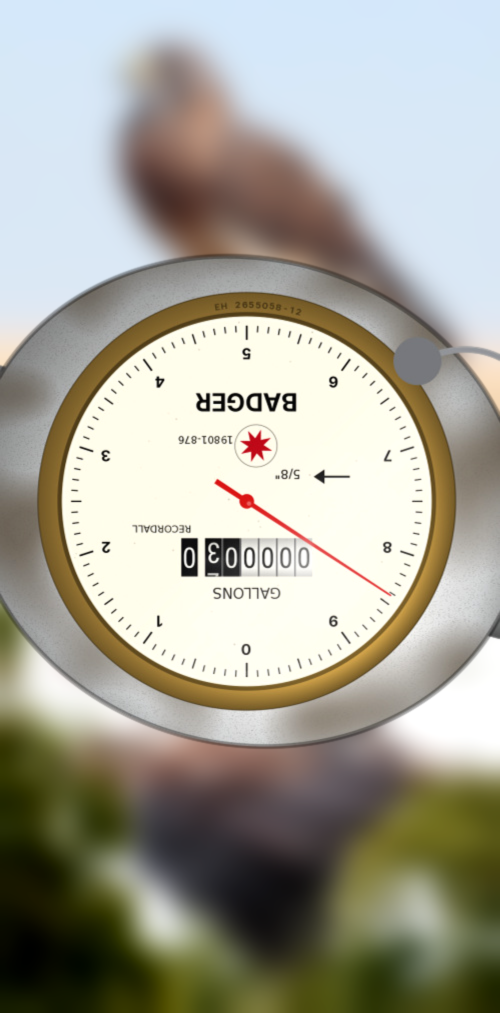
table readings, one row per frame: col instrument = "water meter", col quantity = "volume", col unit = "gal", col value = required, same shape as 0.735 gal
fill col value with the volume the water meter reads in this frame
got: 28.4 gal
